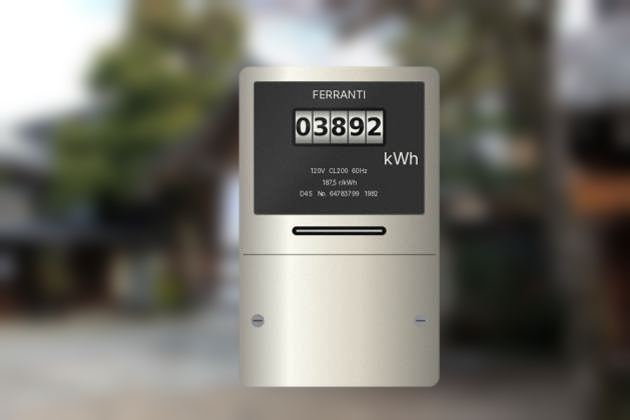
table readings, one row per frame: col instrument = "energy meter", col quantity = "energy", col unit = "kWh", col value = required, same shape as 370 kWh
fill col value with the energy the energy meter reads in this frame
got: 3892 kWh
